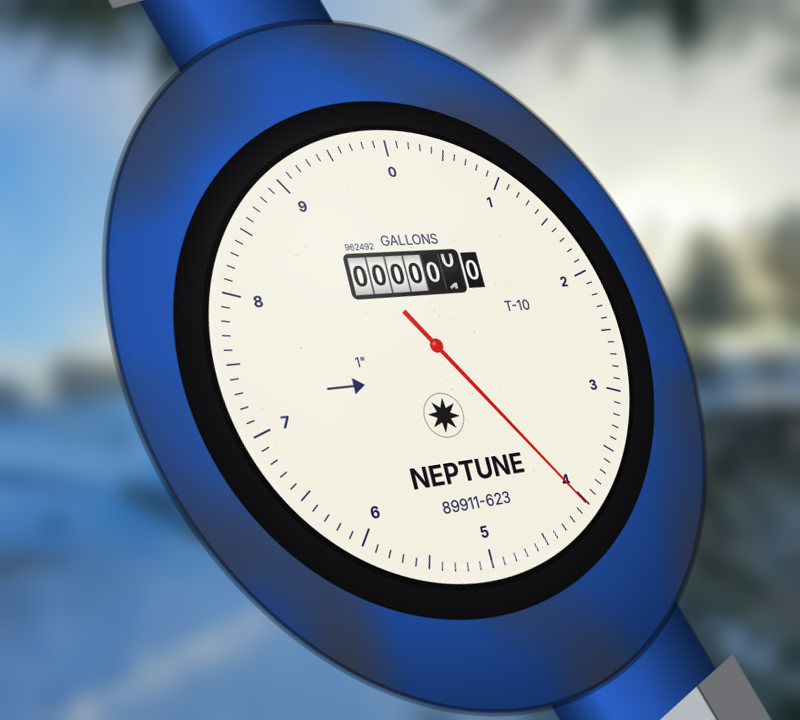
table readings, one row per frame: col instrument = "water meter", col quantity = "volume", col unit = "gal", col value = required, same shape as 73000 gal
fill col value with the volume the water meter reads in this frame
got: 4.0 gal
